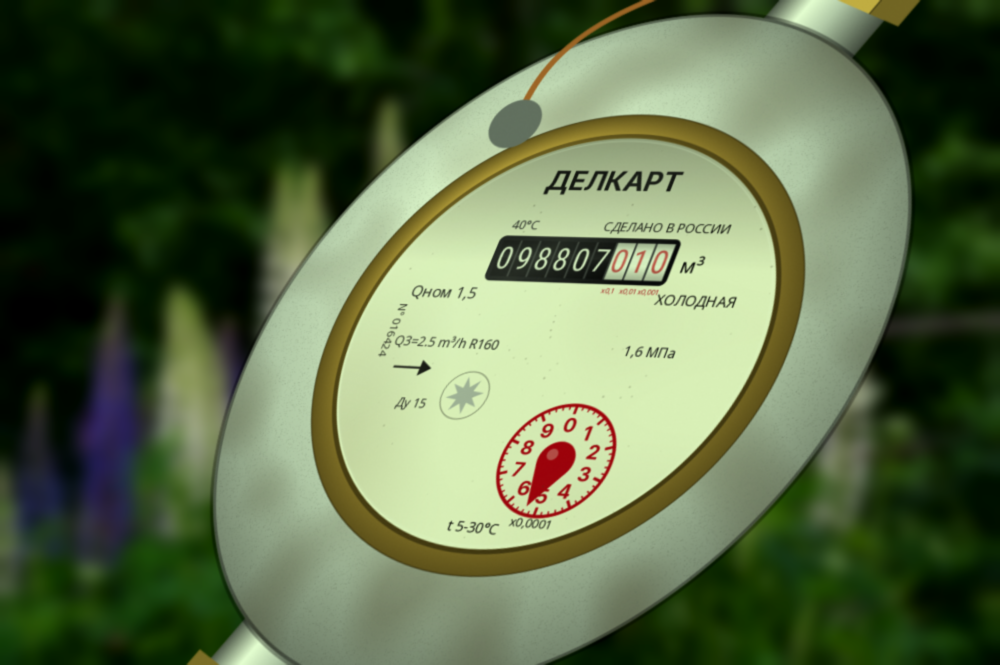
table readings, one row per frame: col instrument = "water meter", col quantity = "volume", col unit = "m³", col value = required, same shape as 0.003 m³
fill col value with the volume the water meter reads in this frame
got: 98807.0105 m³
